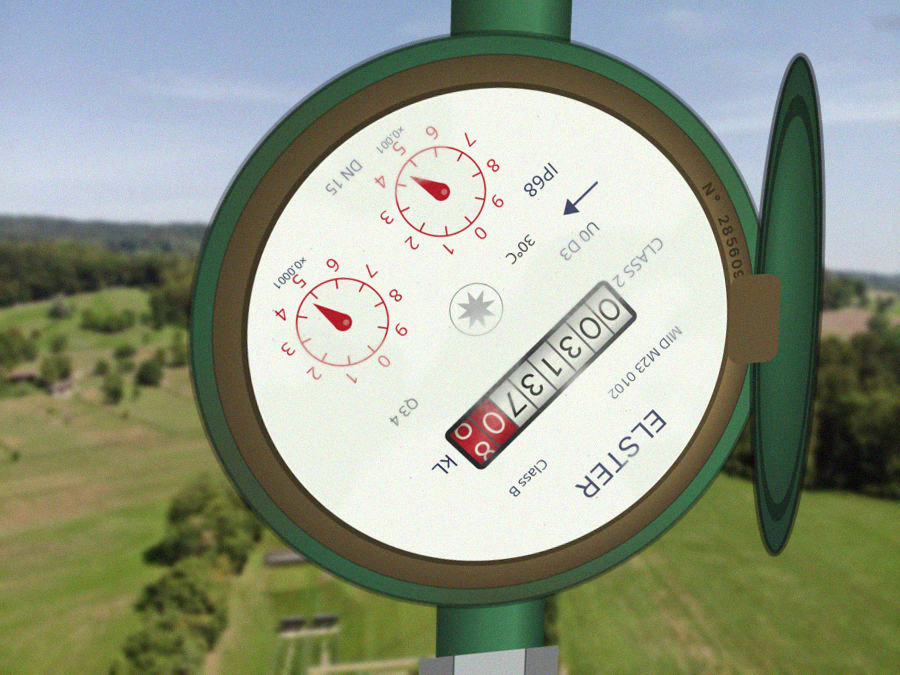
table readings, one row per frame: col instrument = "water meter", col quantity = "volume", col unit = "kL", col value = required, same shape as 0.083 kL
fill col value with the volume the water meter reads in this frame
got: 3137.0844 kL
